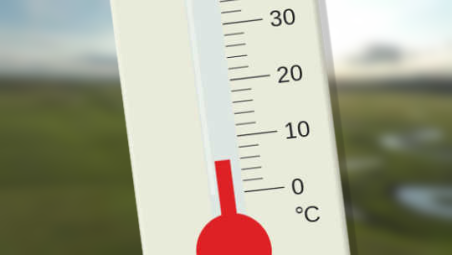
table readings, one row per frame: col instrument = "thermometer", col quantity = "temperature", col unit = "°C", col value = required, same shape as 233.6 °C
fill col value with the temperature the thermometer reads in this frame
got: 6 °C
